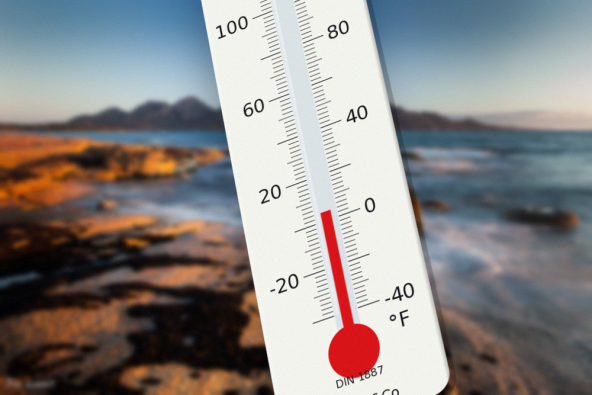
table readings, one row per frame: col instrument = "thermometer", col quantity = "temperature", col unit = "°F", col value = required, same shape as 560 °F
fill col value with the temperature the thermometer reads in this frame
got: 4 °F
